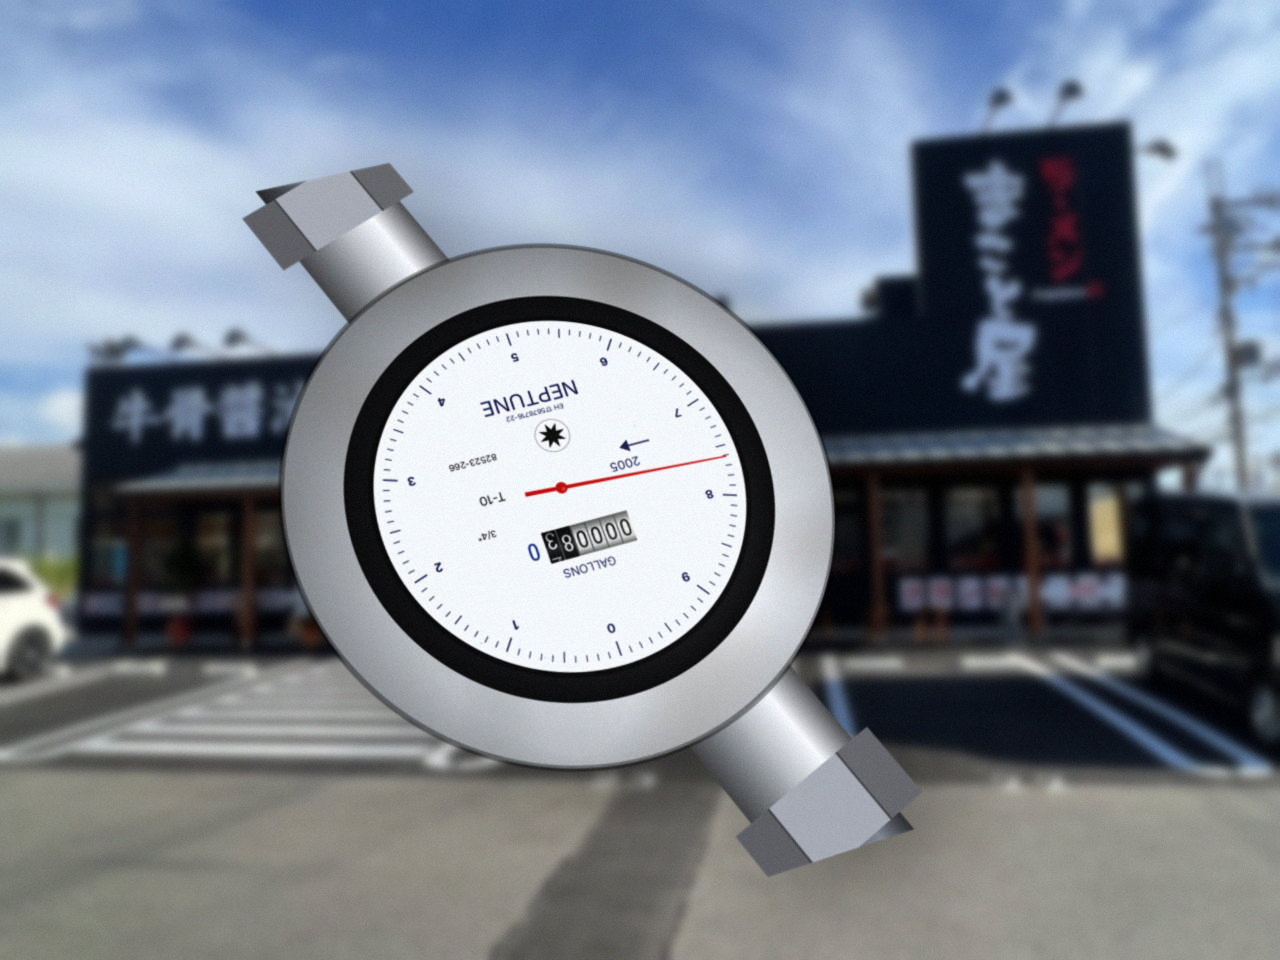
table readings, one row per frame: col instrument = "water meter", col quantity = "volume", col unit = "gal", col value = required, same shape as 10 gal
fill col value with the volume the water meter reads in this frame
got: 827.6 gal
